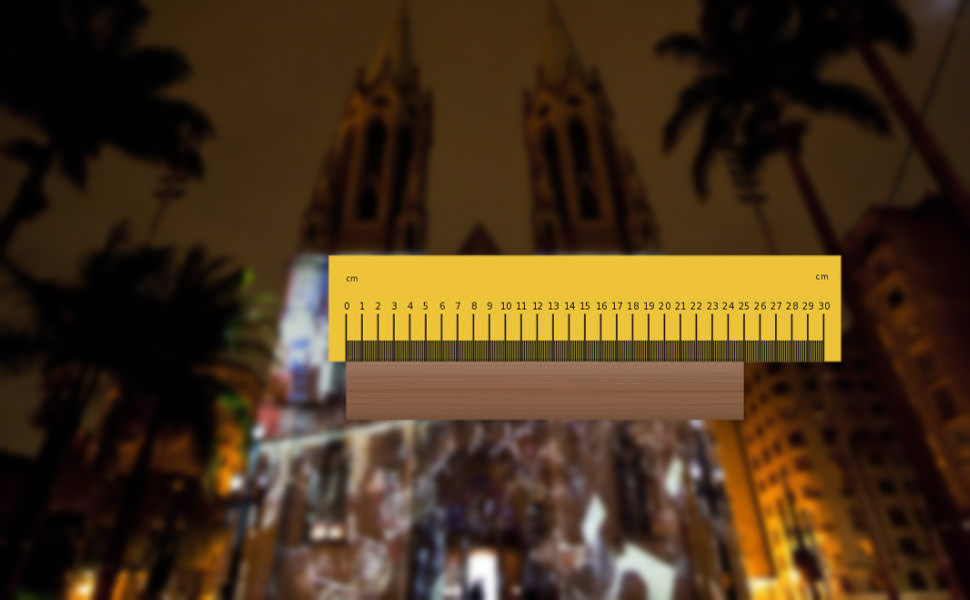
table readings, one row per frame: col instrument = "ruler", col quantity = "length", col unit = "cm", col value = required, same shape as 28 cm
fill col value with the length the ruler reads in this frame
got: 25 cm
